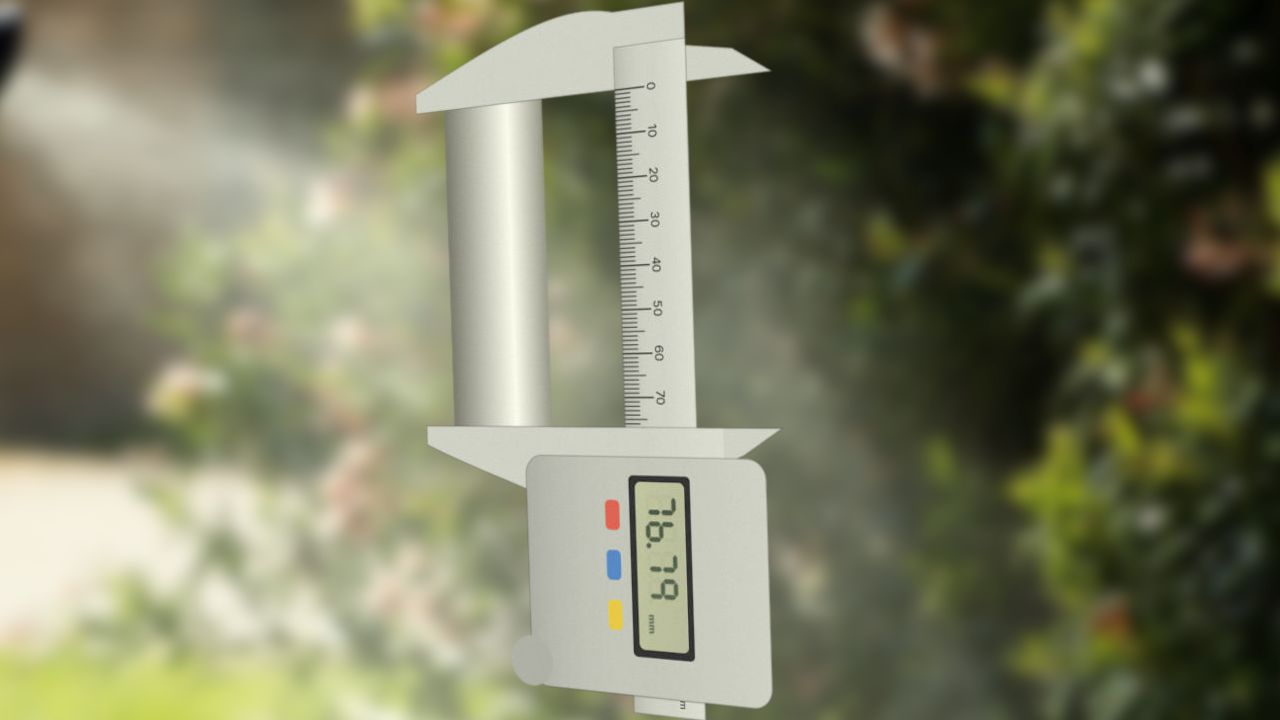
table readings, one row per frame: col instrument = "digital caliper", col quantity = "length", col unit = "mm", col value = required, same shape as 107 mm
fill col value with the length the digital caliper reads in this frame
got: 76.79 mm
